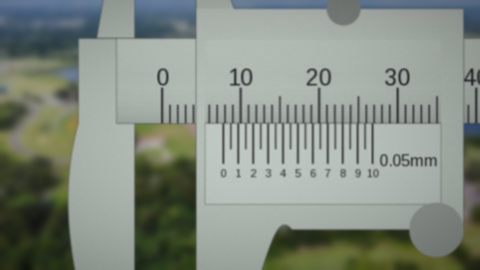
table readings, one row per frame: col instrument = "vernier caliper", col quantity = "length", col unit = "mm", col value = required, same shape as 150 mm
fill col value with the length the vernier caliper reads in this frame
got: 7.8 mm
